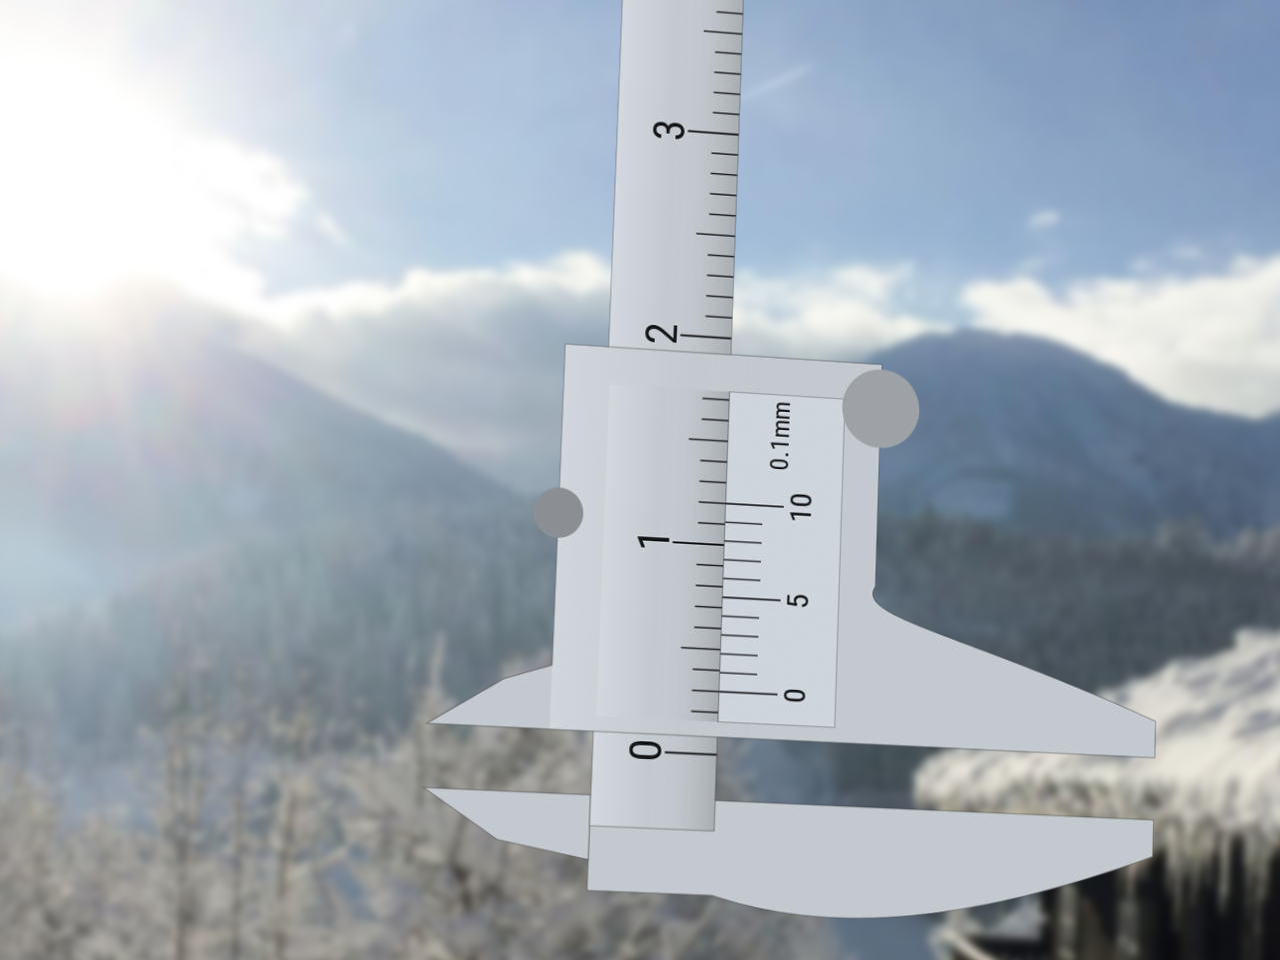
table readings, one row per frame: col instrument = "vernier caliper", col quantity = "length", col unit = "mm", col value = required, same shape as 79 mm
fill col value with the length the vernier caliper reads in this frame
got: 3.0 mm
